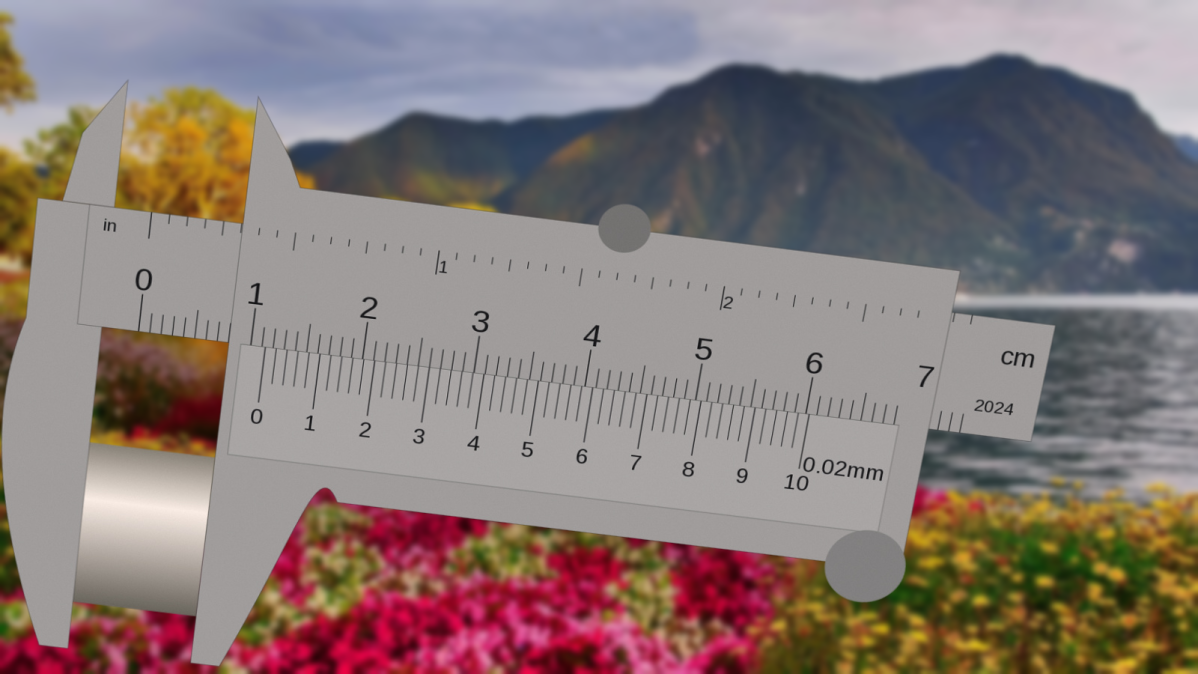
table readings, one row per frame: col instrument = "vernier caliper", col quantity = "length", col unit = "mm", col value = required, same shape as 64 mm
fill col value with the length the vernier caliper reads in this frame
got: 11.3 mm
